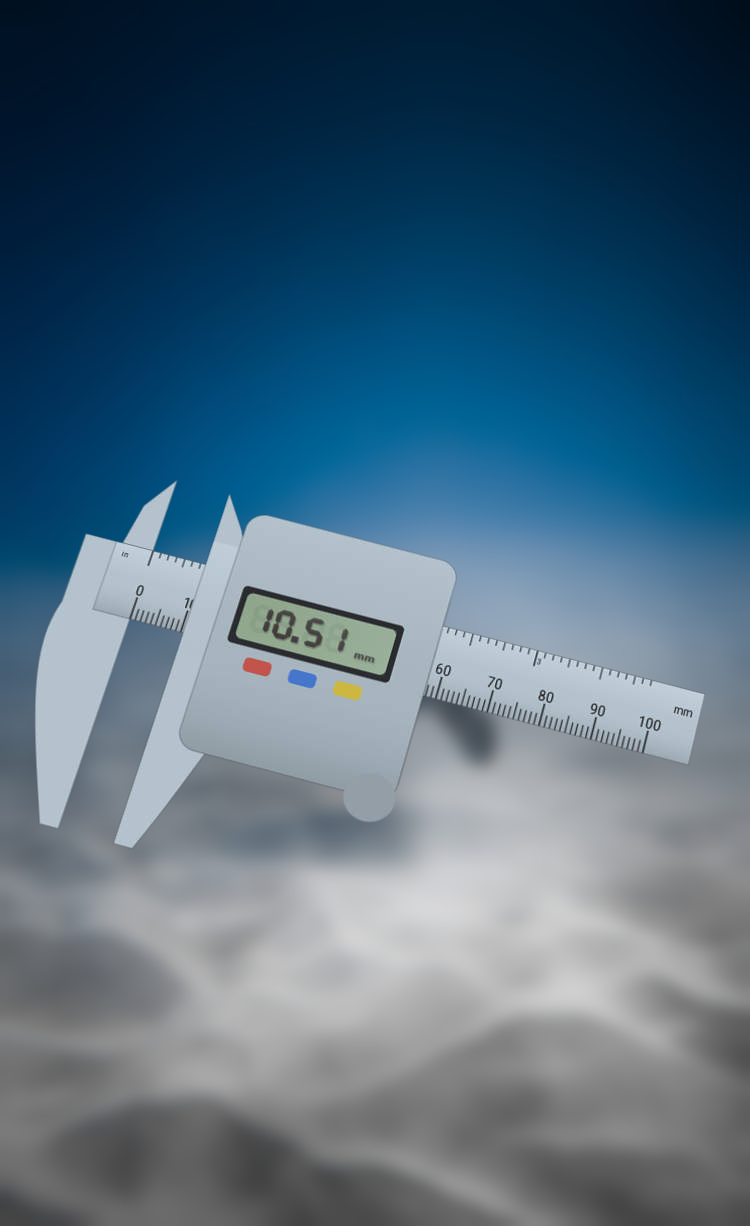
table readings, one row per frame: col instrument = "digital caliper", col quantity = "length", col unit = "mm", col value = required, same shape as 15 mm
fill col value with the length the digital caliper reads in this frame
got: 10.51 mm
